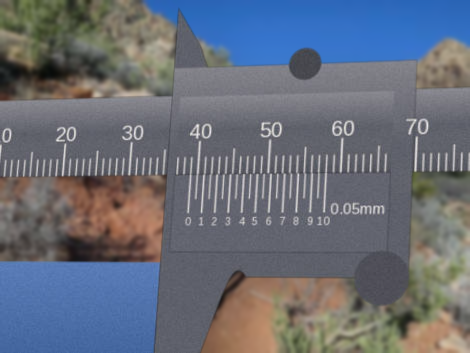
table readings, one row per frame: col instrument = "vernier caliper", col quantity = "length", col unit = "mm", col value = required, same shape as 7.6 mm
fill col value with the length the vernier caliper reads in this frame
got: 39.0 mm
